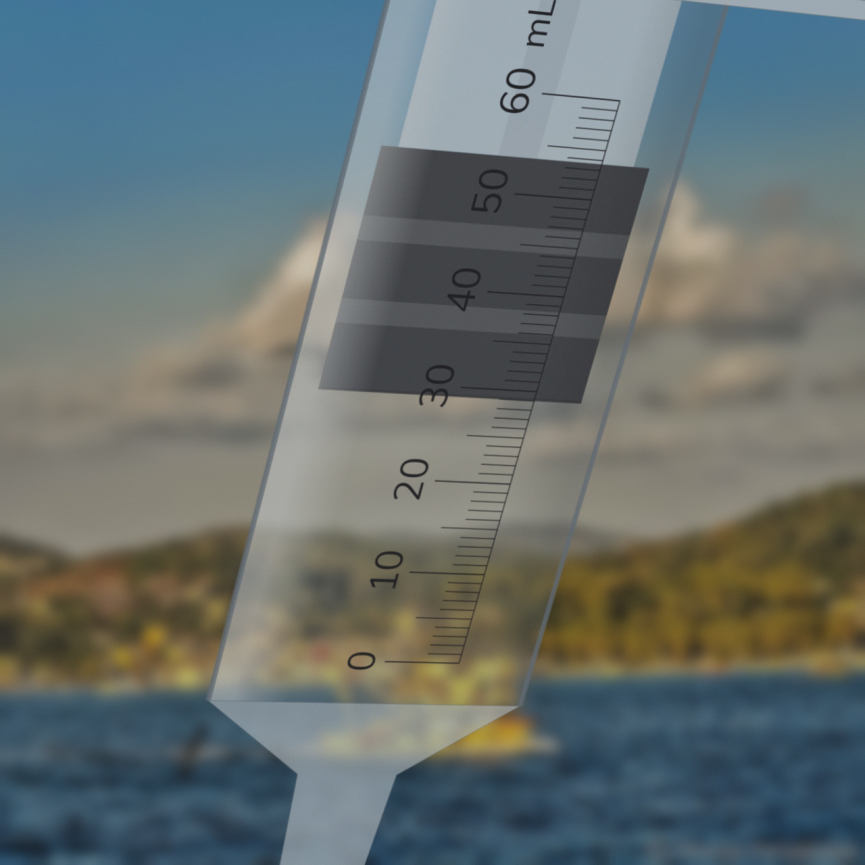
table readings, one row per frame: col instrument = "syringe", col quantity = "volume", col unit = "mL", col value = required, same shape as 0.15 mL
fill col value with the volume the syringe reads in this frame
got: 29 mL
